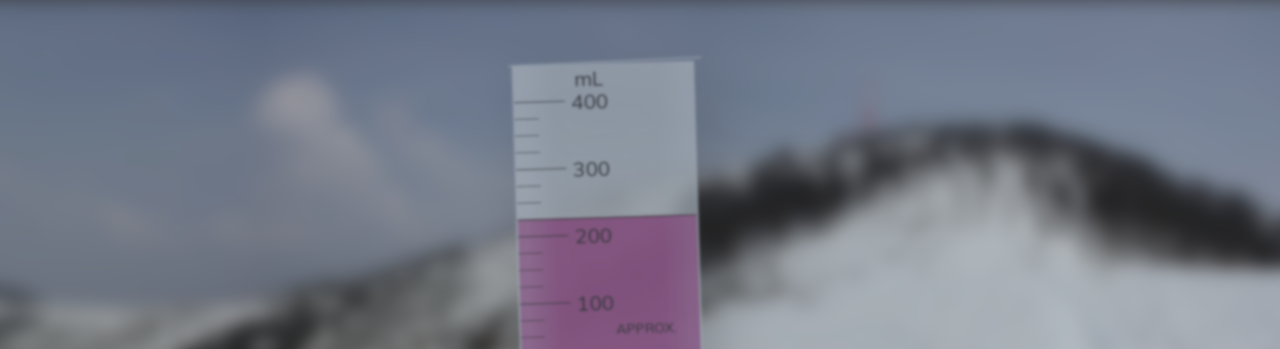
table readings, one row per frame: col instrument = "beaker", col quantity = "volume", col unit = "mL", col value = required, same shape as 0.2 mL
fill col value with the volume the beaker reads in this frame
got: 225 mL
